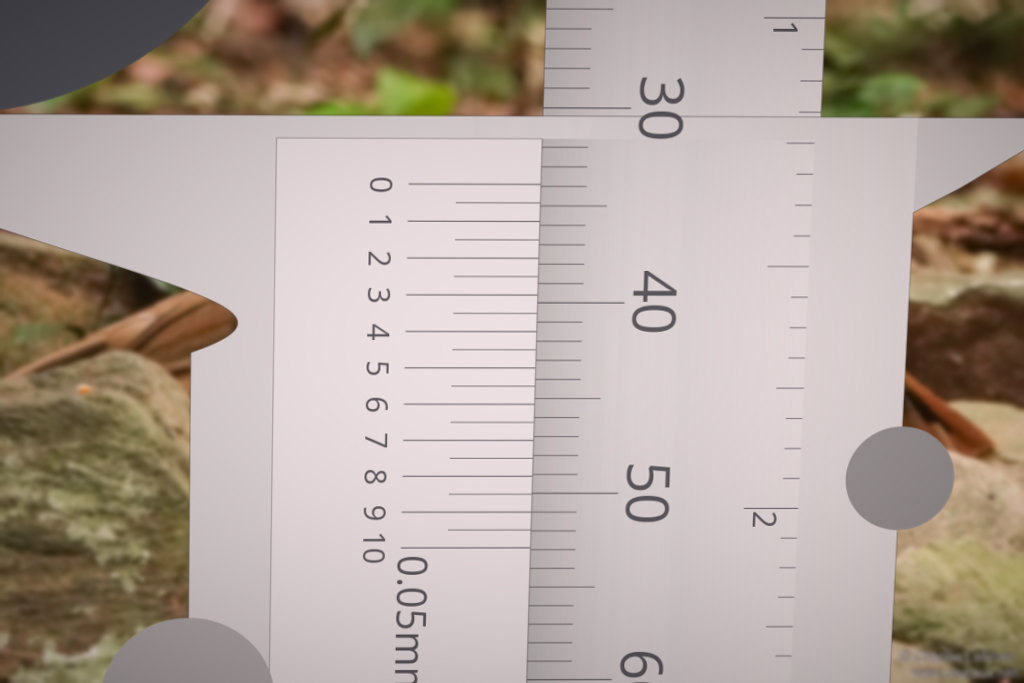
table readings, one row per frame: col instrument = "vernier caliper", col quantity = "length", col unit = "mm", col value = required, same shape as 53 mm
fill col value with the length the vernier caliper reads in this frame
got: 33.9 mm
